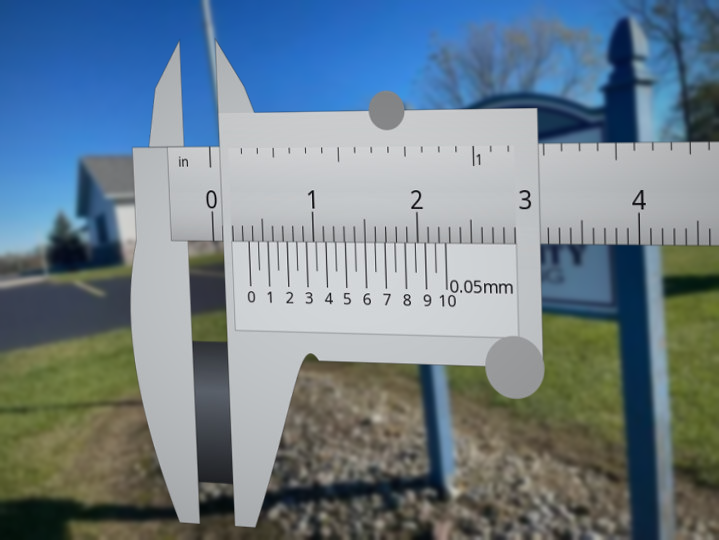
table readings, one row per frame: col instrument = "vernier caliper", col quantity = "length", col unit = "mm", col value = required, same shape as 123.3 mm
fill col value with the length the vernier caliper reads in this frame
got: 3.6 mm
